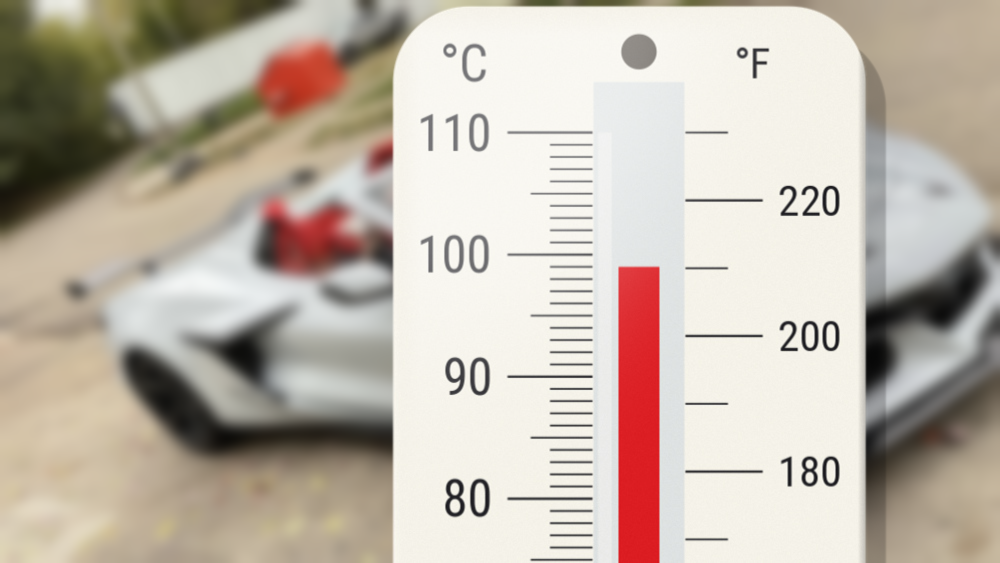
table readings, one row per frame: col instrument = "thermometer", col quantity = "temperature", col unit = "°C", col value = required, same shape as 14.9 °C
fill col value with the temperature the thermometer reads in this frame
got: 99 °C
